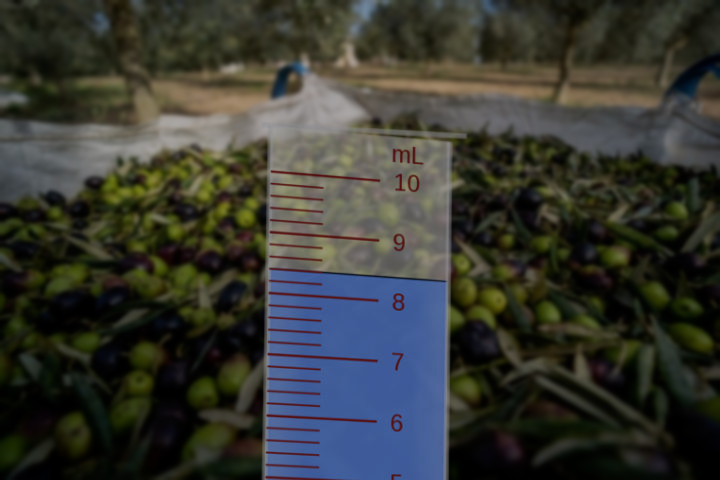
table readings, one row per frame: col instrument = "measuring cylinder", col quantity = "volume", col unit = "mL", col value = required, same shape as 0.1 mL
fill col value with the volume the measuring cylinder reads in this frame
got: 8.4 mL
